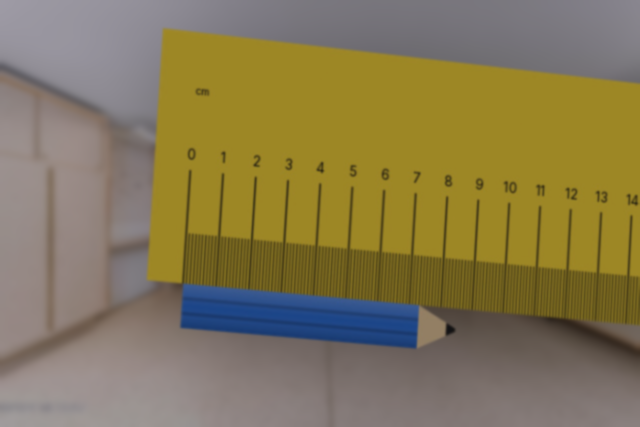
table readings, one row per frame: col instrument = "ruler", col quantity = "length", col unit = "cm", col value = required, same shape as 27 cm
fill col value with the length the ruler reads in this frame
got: 8.5 cm
